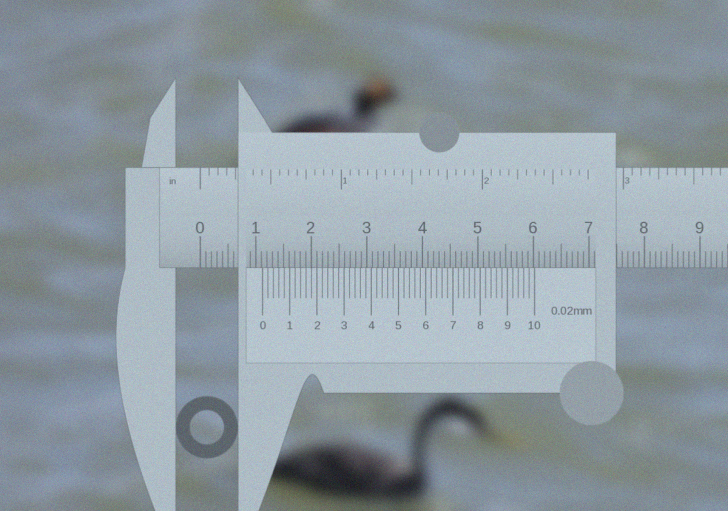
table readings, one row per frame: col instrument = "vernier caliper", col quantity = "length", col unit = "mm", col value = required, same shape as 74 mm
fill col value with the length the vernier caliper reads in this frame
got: 11.2 mm
